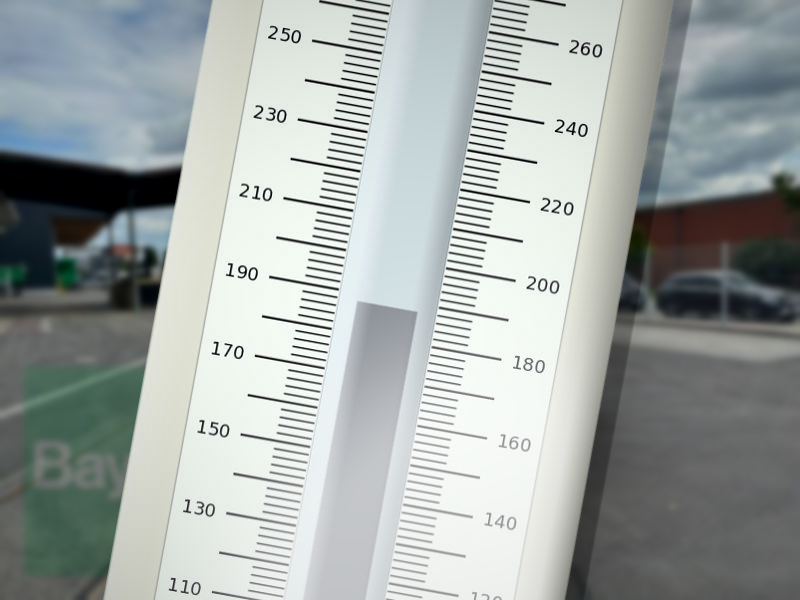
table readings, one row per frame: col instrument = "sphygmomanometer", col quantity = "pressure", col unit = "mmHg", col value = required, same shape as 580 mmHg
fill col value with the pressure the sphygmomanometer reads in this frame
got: 188 mmHg
